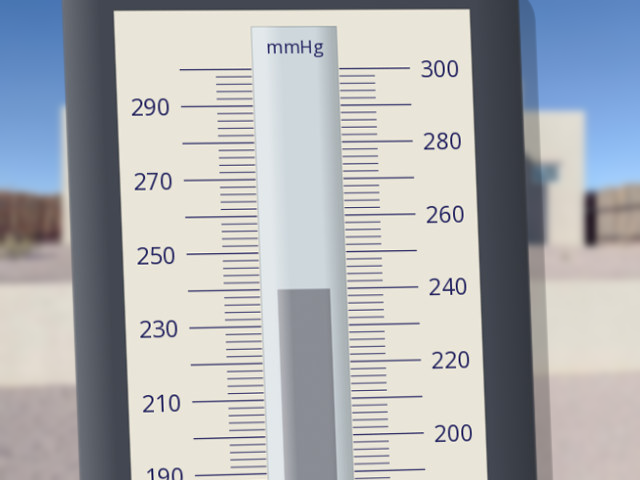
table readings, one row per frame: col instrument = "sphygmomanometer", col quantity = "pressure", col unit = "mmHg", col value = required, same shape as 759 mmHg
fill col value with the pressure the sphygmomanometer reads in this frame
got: 240 mmHg
